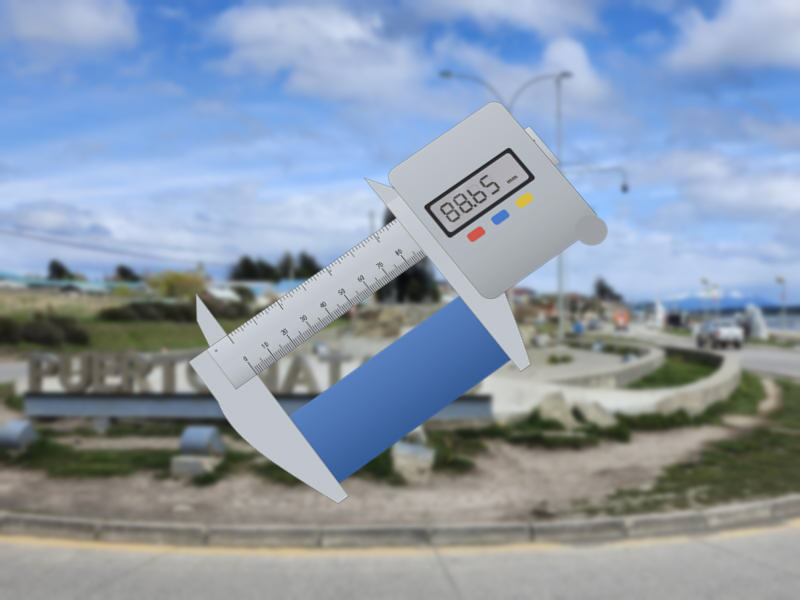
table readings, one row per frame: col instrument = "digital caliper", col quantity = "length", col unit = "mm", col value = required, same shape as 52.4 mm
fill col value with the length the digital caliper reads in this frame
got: 88.65 mm
